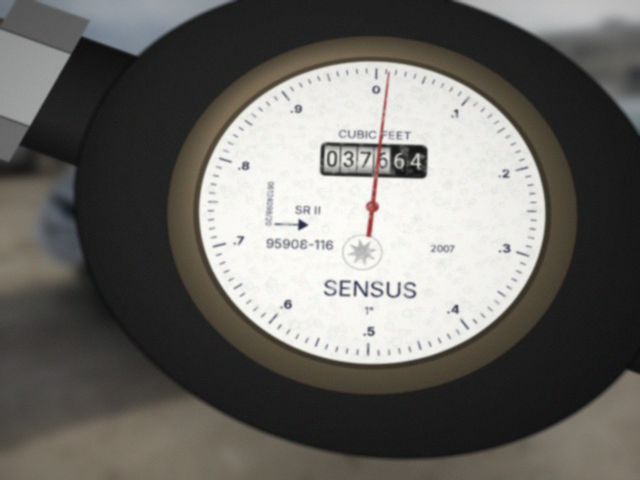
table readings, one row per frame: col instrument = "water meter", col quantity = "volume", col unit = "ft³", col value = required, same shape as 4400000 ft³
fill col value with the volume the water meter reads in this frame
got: 37664.01 ft³
